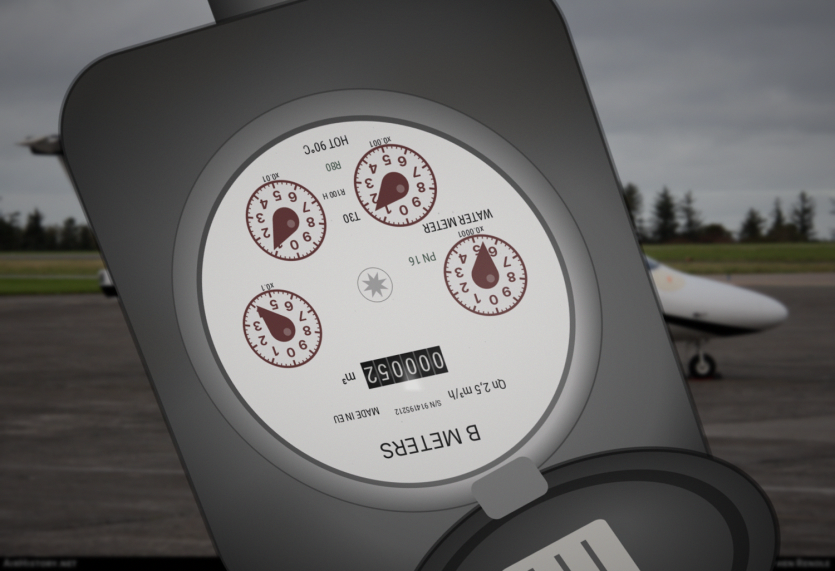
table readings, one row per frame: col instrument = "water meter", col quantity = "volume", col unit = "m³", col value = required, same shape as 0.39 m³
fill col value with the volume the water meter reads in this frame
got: 52.4115 m³
